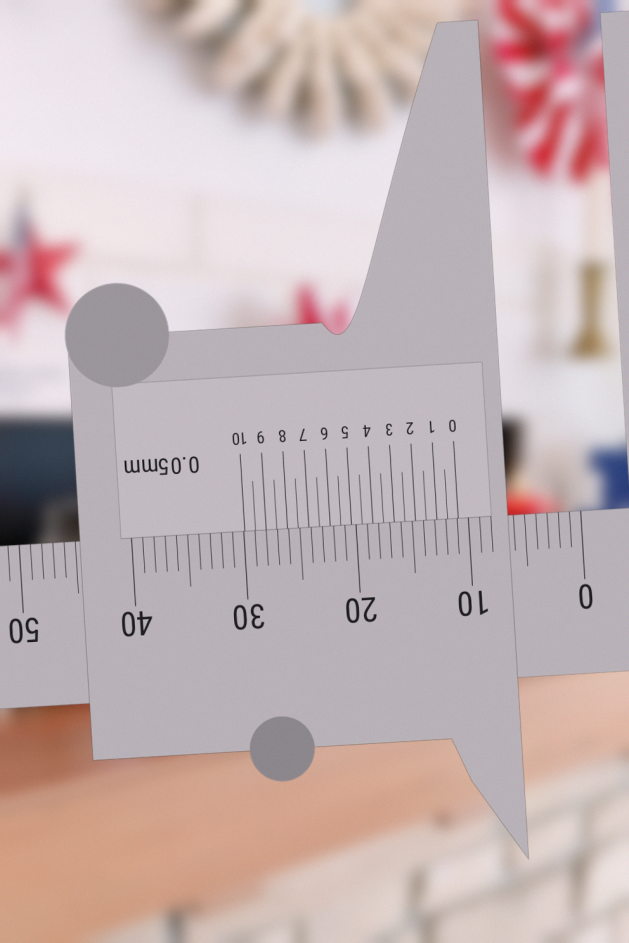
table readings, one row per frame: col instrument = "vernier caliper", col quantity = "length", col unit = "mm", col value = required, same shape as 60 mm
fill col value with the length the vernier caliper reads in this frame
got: 10.9 mm
